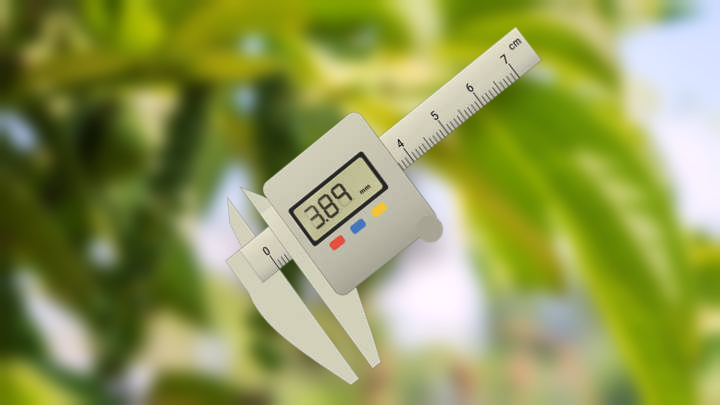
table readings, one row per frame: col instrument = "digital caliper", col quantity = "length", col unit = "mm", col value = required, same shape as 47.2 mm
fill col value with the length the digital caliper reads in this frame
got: 3.89 mm
